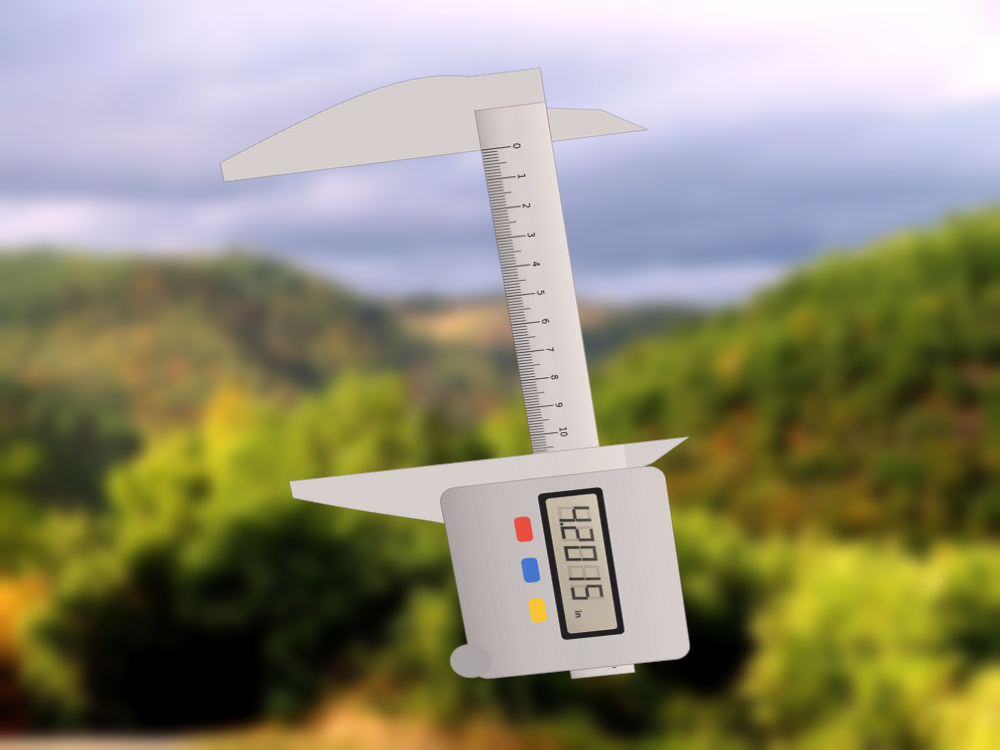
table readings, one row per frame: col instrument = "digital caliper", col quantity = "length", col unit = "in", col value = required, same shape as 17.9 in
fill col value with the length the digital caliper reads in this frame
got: 4.2015 in
